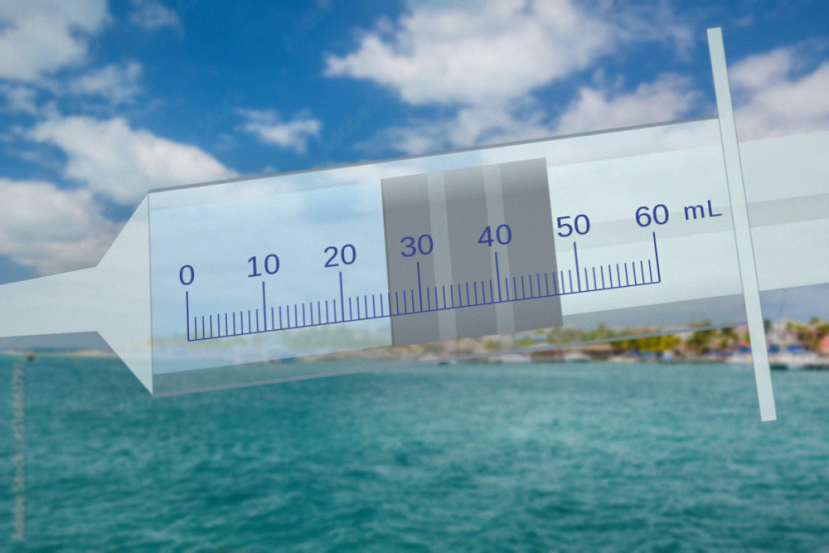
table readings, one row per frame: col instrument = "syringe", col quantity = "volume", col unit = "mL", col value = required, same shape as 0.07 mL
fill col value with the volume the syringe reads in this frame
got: 26 mL
